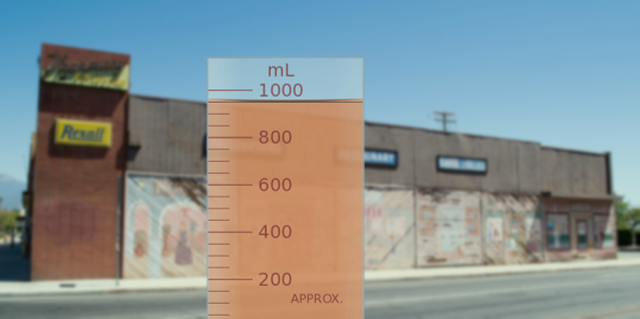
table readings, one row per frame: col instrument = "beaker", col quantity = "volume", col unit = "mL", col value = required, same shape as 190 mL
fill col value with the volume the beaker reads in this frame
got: 950 mL
